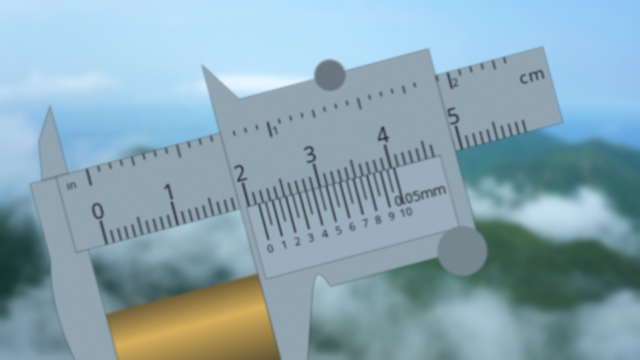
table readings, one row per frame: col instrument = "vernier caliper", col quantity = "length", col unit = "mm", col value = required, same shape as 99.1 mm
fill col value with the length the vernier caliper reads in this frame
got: 21.4 mm
